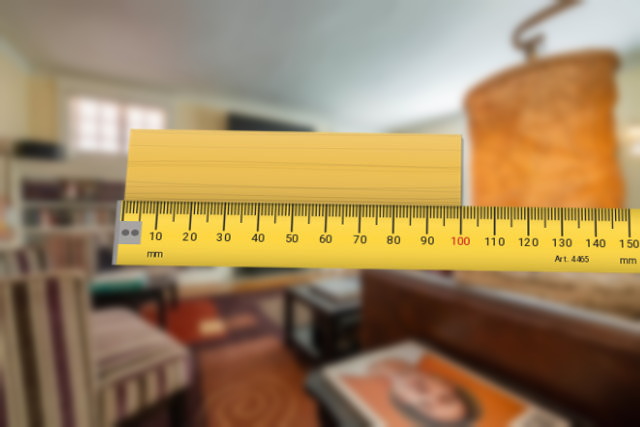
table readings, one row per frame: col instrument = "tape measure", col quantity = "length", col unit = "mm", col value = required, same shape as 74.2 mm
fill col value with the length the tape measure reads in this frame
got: 100 mm
